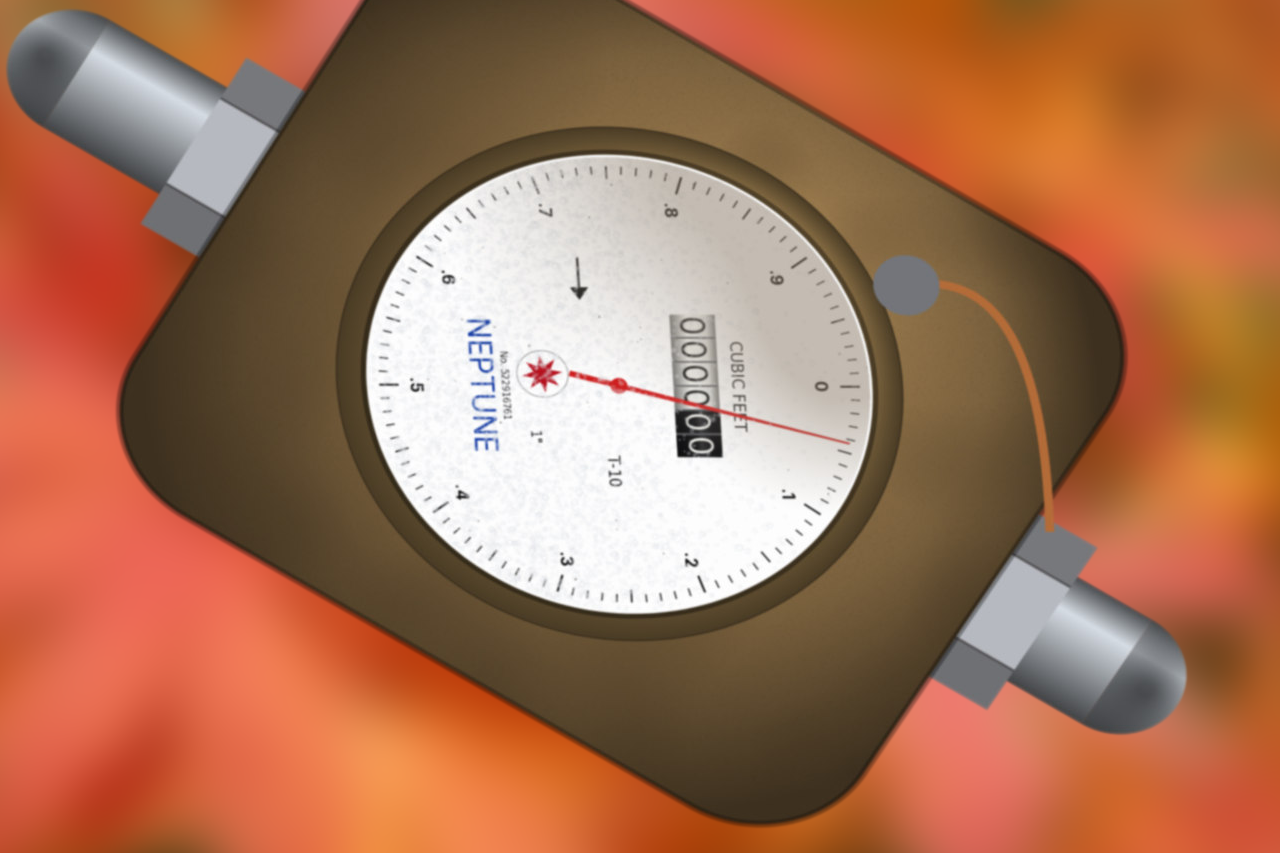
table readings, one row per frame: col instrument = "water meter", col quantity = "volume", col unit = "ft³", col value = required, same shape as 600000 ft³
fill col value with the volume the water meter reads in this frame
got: 0.04 ft³
